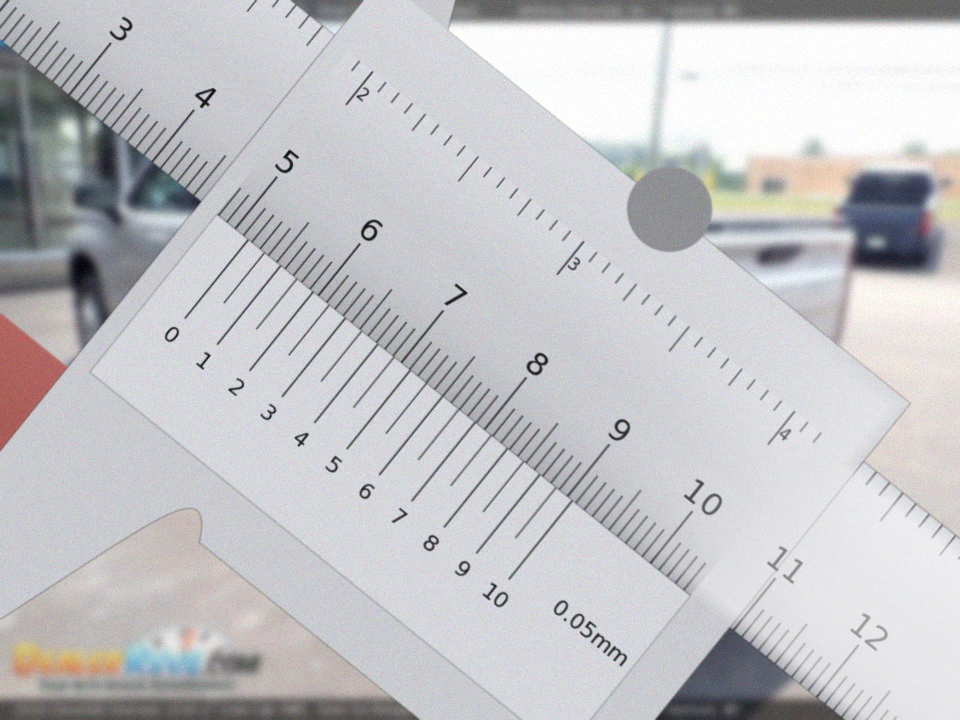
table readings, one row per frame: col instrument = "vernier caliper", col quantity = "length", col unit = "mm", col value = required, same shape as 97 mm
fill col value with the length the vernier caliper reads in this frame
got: 51.6 mm
